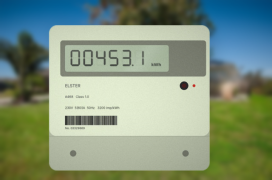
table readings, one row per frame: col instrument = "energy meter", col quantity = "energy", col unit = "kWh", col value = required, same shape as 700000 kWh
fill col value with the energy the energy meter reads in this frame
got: 453.1 kWh
